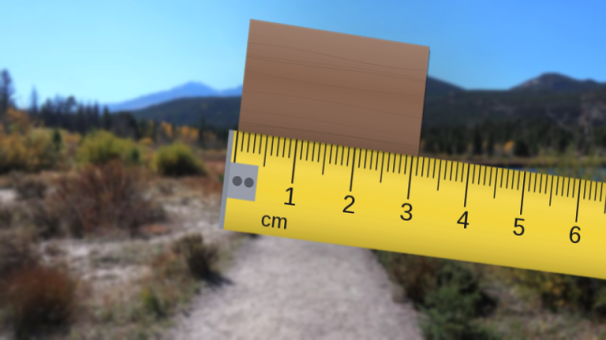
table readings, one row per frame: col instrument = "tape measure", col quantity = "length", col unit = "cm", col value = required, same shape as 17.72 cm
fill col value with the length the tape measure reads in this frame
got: 3.1 cm
